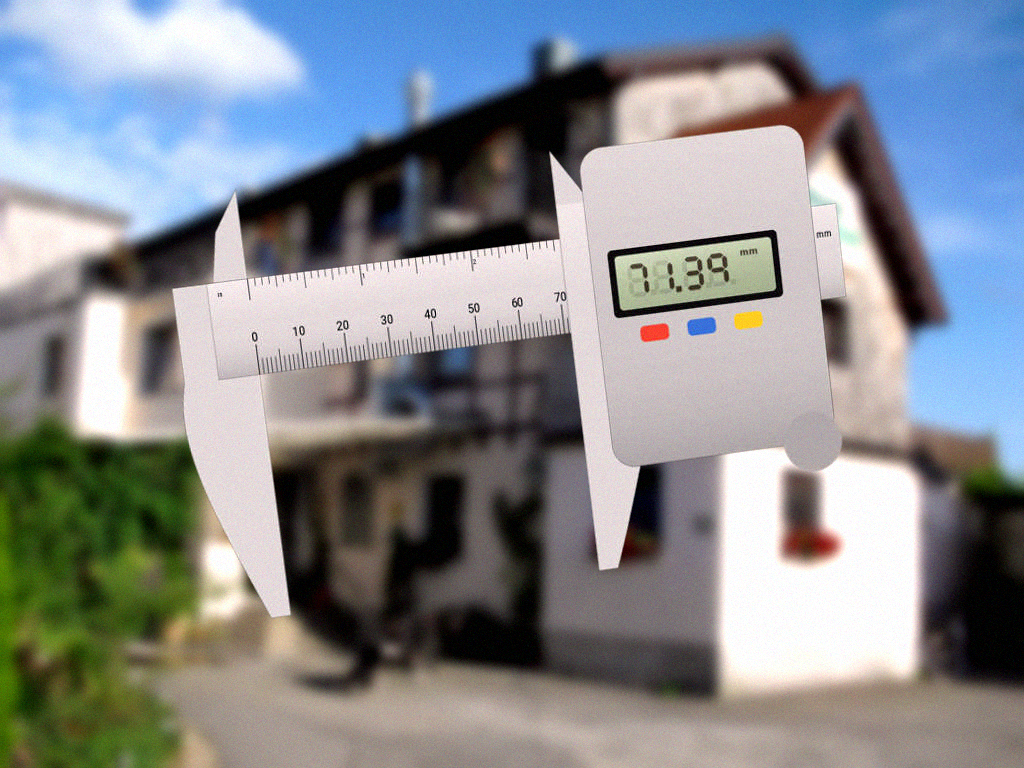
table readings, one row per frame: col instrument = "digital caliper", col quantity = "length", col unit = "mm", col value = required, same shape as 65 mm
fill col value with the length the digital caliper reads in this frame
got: 71.39 mm
